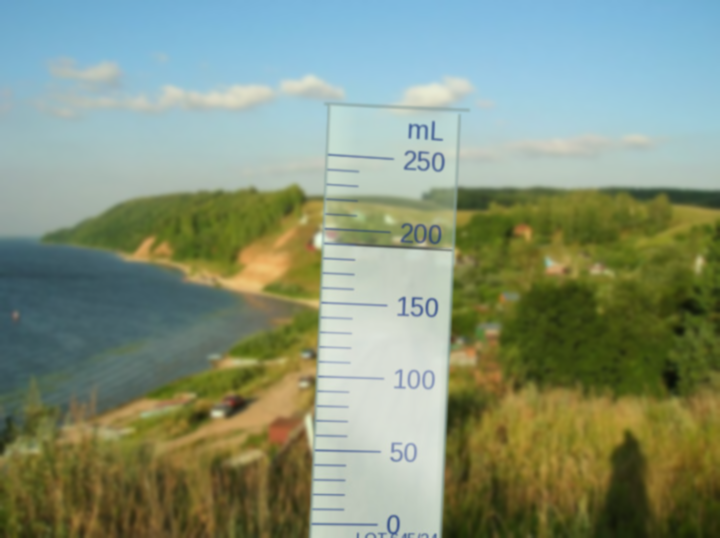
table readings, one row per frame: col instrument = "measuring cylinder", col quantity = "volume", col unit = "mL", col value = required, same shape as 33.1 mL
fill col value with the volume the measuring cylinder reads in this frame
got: 190 mL
